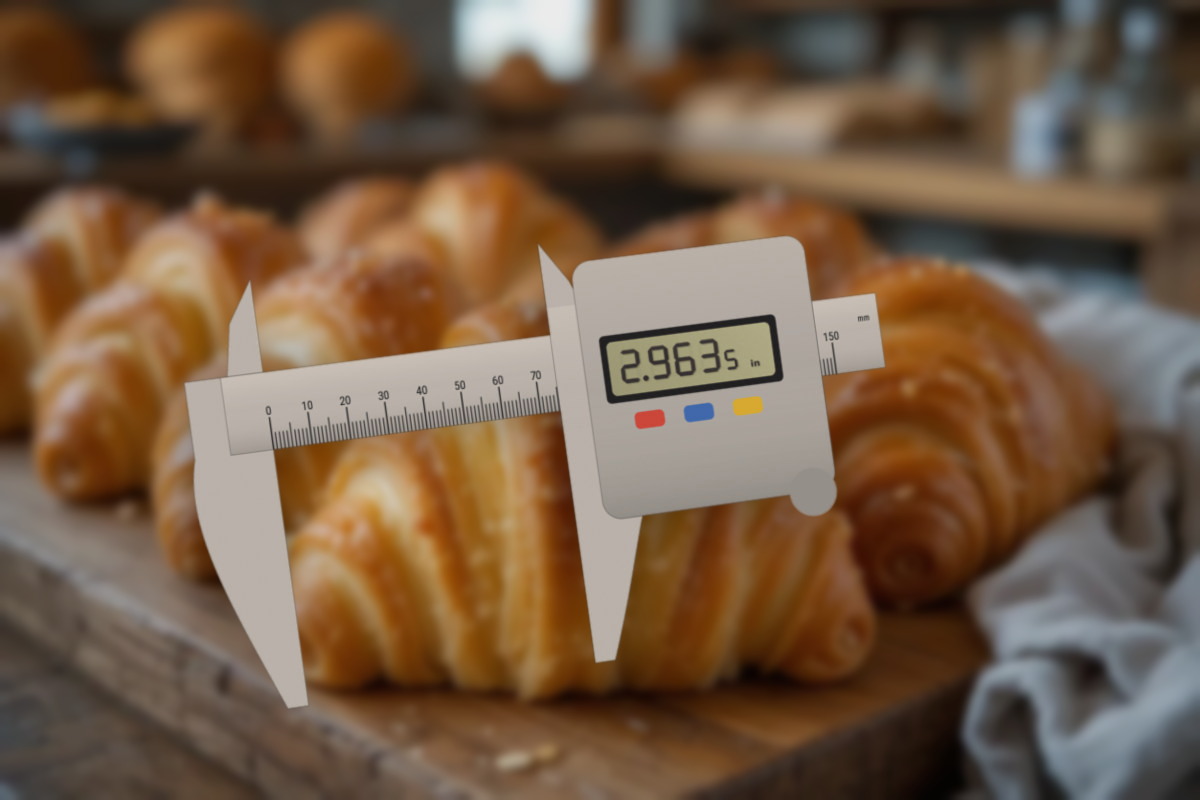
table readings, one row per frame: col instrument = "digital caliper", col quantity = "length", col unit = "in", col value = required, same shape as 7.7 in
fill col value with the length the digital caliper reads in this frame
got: 2.9635 in
